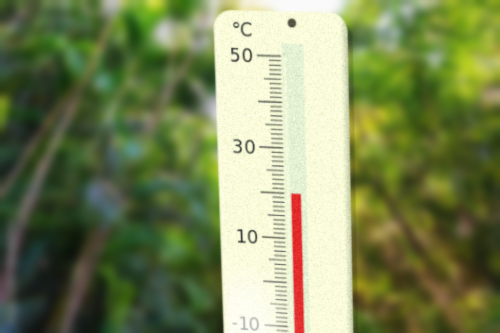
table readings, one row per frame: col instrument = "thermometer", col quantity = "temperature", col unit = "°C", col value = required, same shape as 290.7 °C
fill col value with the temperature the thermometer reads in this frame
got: 20 °C
